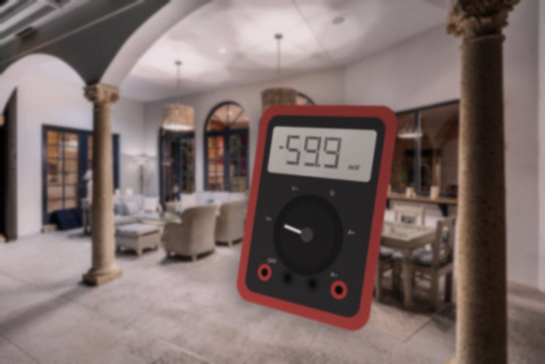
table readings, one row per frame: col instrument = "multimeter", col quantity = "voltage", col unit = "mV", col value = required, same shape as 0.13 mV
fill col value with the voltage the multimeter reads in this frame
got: -59.9 mV
